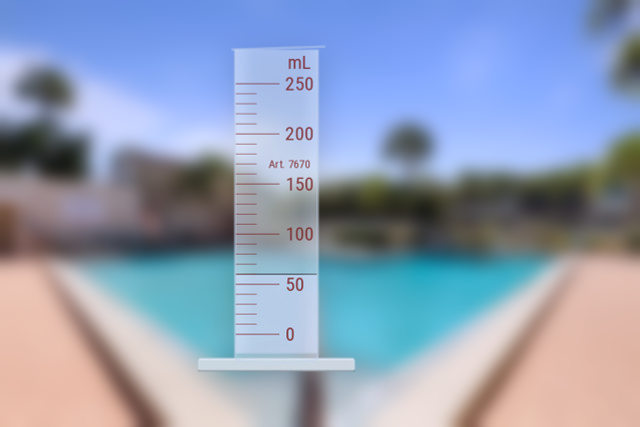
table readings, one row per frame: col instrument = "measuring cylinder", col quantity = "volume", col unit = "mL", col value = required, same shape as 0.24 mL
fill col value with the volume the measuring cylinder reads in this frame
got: 60 mL
